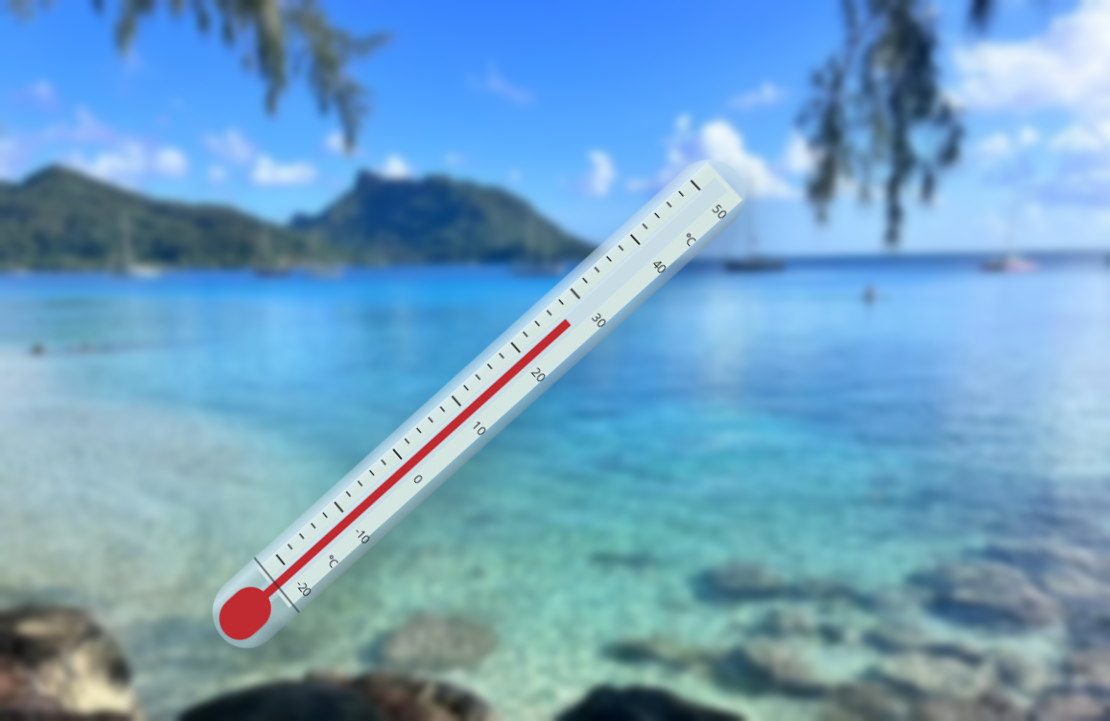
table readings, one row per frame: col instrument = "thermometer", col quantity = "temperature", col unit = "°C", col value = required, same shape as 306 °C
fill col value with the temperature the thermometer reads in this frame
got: 27 °C
